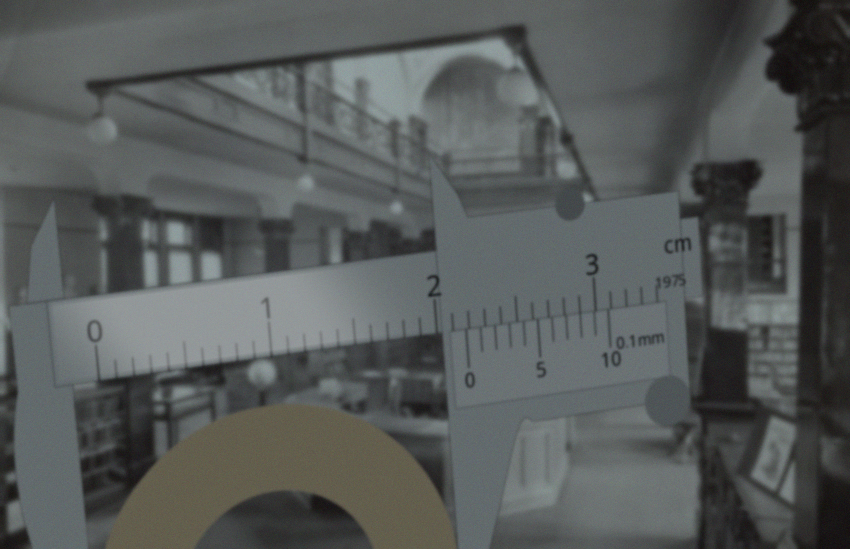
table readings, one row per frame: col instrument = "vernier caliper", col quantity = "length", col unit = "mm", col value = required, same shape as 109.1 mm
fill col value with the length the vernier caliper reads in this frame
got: 21.8 mm
